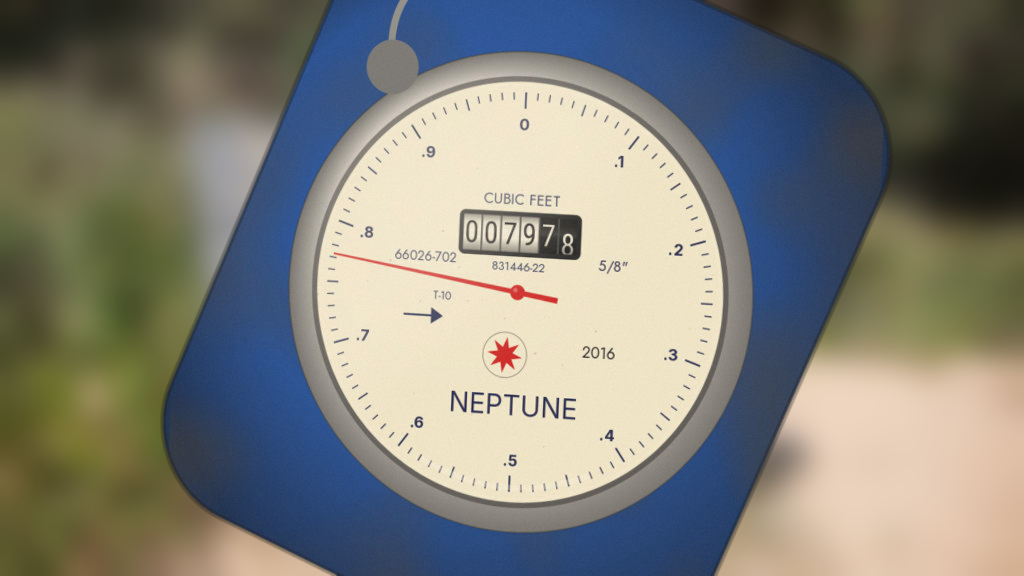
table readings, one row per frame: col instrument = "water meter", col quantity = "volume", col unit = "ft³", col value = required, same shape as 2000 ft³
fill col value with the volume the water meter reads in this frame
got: 7977.77 ft³
